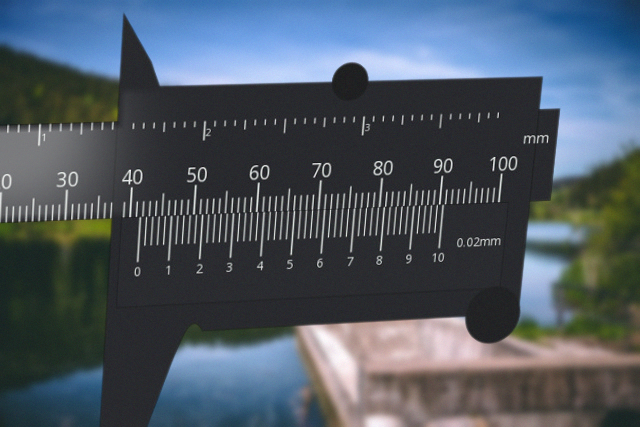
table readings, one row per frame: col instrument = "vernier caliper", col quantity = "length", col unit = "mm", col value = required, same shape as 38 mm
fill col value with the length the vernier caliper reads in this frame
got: 41.6 mm
